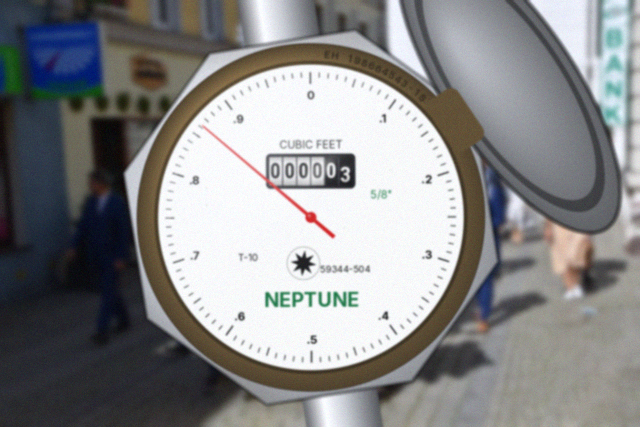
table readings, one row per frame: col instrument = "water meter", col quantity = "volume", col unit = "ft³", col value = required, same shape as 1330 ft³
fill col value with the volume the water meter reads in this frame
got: 2.86 ft³
